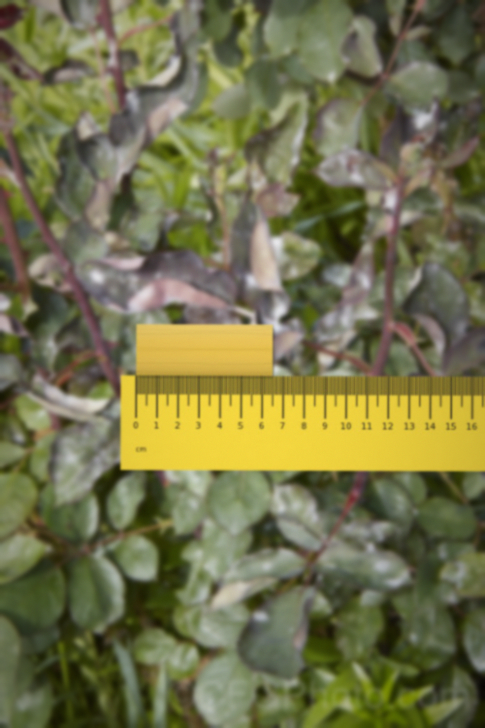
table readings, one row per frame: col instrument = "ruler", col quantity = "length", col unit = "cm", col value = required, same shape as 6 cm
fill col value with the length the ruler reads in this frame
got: 6.5 cm
